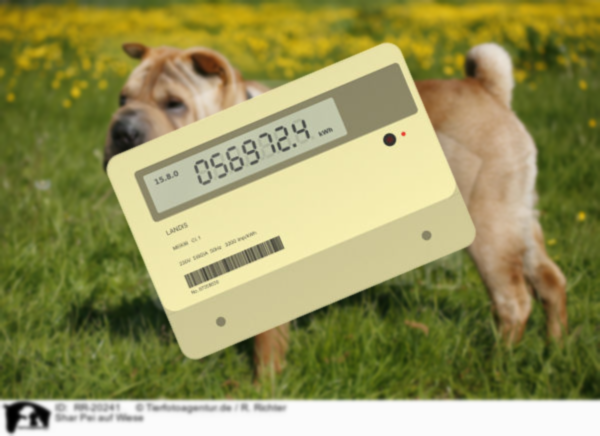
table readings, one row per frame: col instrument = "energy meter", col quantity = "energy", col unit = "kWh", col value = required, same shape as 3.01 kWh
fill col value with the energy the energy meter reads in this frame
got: 56972.4 kWh
